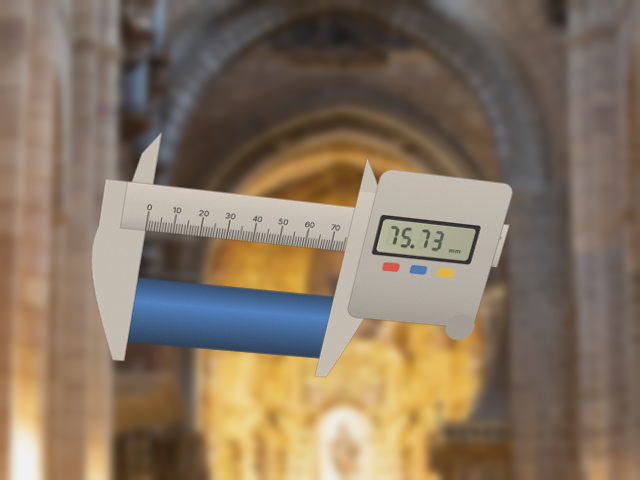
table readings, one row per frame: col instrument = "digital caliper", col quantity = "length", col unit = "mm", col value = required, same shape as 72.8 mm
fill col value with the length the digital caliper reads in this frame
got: 75.73 mm
